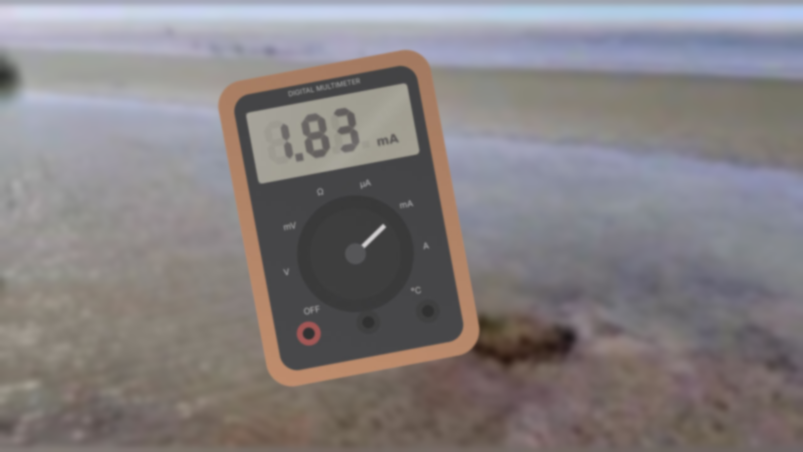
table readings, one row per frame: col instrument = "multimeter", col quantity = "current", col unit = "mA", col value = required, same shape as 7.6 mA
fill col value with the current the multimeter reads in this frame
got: 1.83 mA
